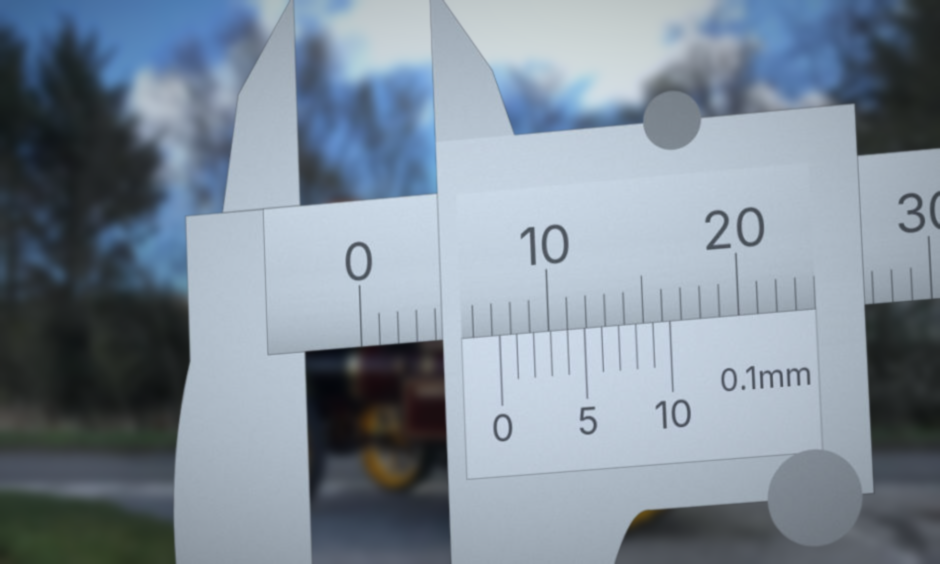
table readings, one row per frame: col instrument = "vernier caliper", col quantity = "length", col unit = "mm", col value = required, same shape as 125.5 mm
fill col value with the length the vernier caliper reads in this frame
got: 7.4 mm
